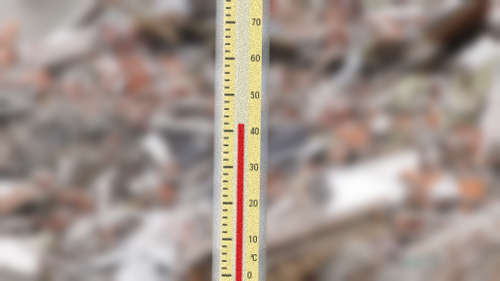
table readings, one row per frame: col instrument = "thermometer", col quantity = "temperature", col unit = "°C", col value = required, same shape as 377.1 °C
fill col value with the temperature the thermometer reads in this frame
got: 42 °C
